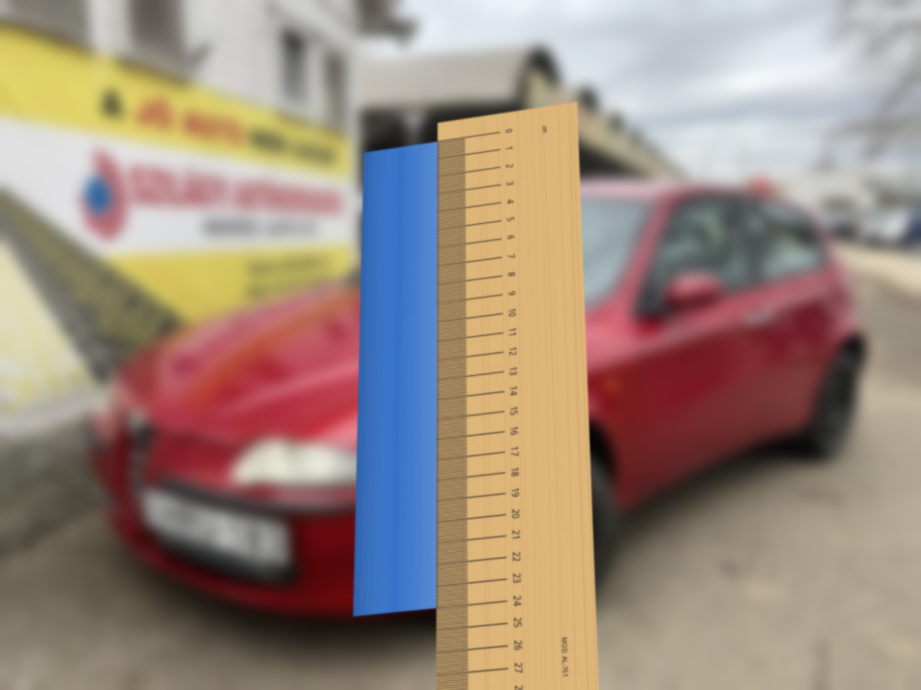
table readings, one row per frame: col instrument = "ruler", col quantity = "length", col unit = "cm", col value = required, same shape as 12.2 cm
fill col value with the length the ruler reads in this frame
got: 24 cm
